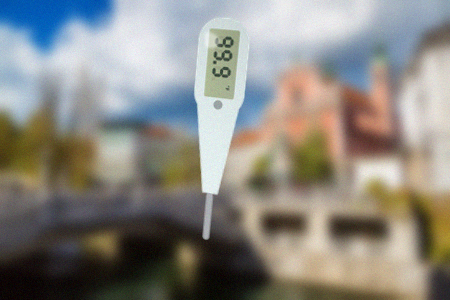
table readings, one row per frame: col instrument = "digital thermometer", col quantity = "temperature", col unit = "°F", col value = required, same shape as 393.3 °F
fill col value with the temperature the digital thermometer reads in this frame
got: 99.9 °F
